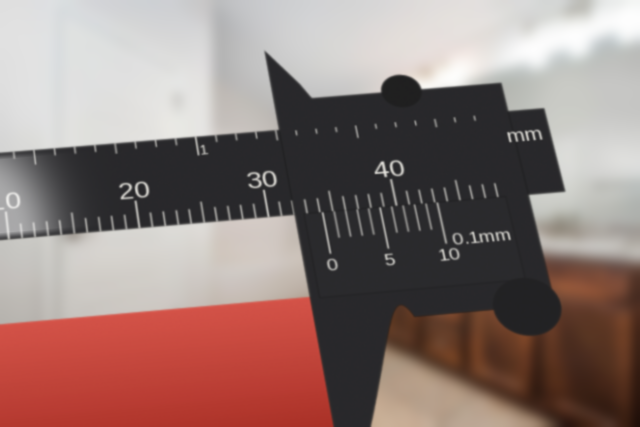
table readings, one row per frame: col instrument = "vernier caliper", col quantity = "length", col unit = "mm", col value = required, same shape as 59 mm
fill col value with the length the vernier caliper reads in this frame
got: 34.2 mm
